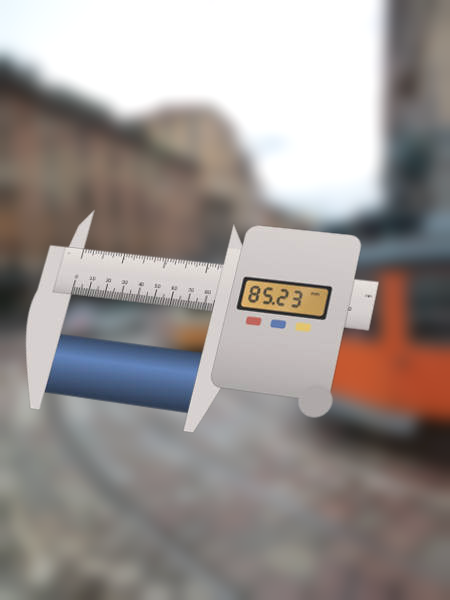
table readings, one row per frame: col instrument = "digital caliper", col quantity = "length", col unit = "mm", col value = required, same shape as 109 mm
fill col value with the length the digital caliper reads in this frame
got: 85.23 mm
